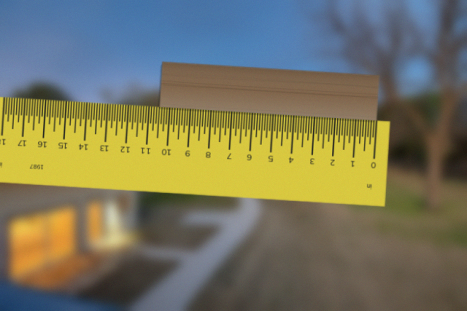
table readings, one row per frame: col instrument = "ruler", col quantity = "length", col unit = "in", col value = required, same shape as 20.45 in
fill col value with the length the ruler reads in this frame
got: 10.5 in
